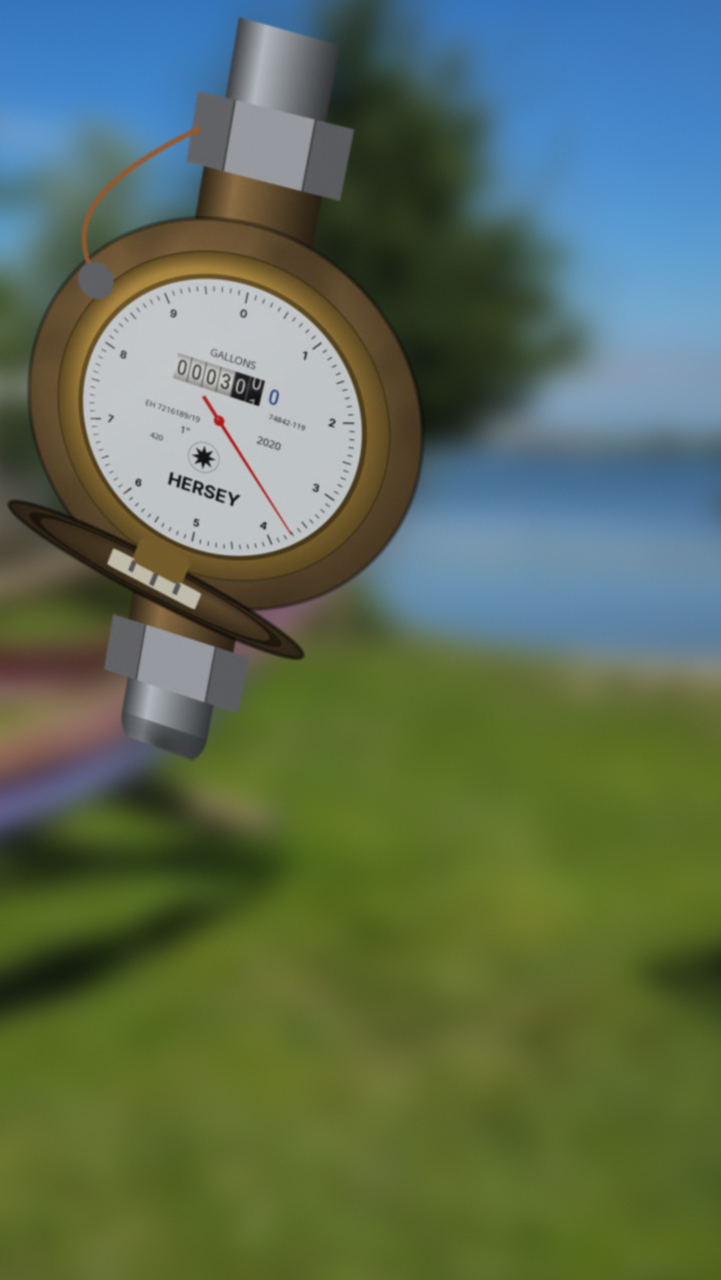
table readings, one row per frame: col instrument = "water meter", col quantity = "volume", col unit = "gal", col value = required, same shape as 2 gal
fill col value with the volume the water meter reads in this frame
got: 3003.7 gal
